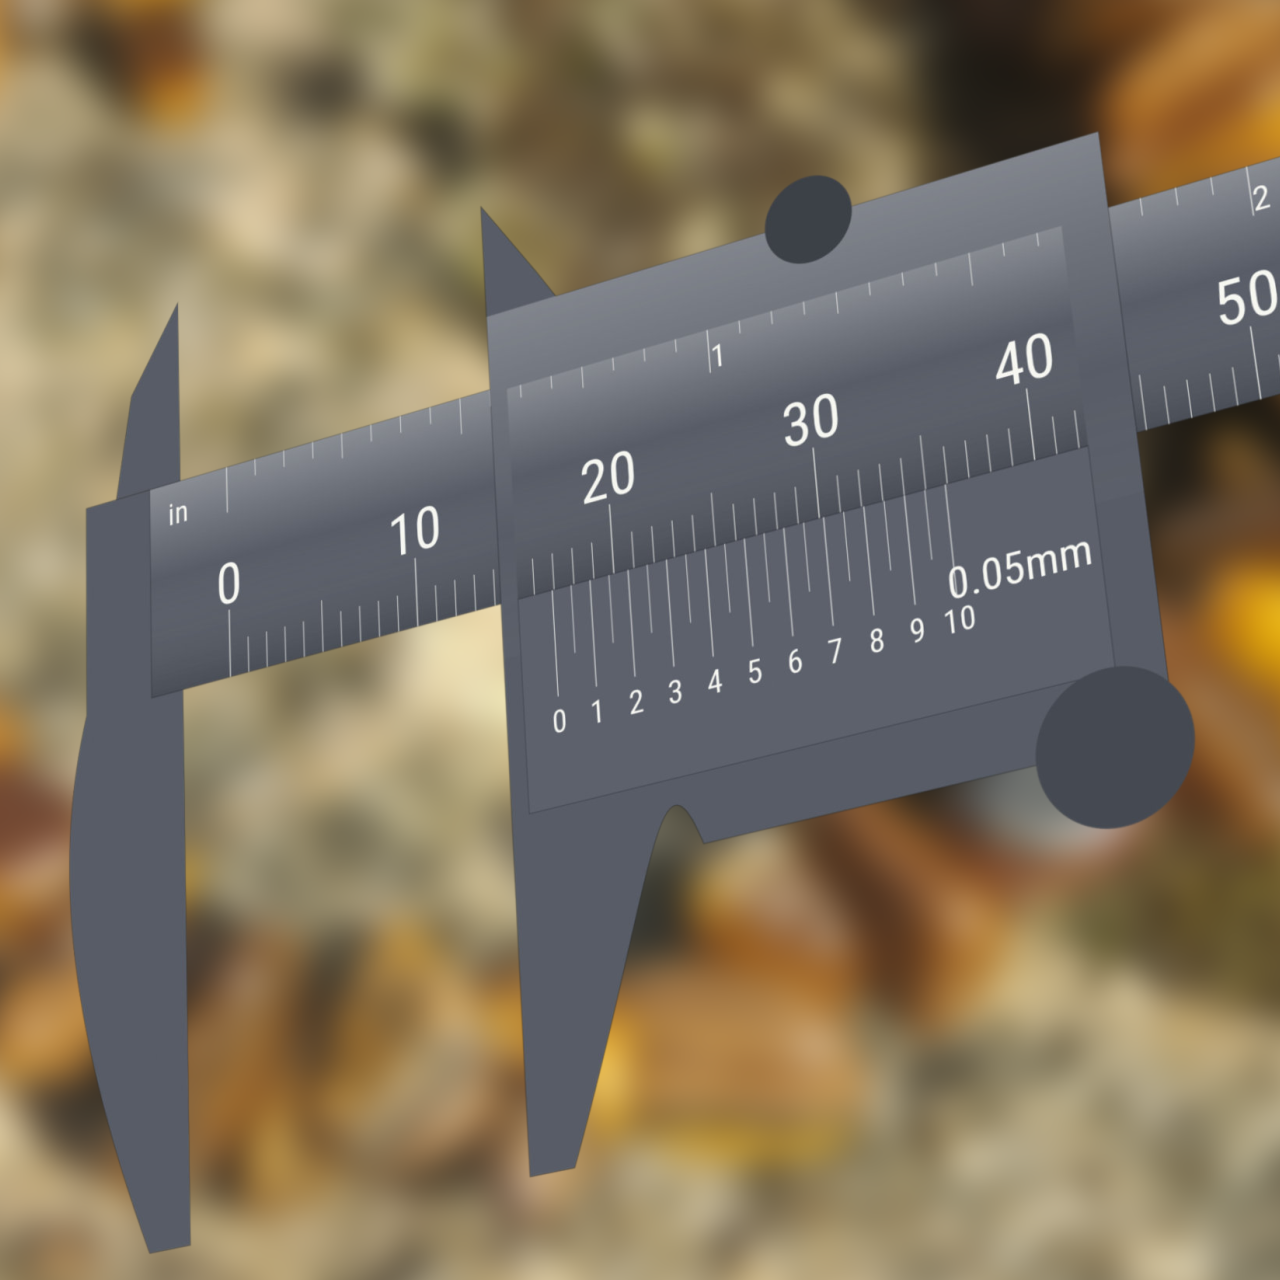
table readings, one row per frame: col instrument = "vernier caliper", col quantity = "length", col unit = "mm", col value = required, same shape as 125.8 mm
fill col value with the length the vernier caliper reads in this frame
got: 16.9 mm
